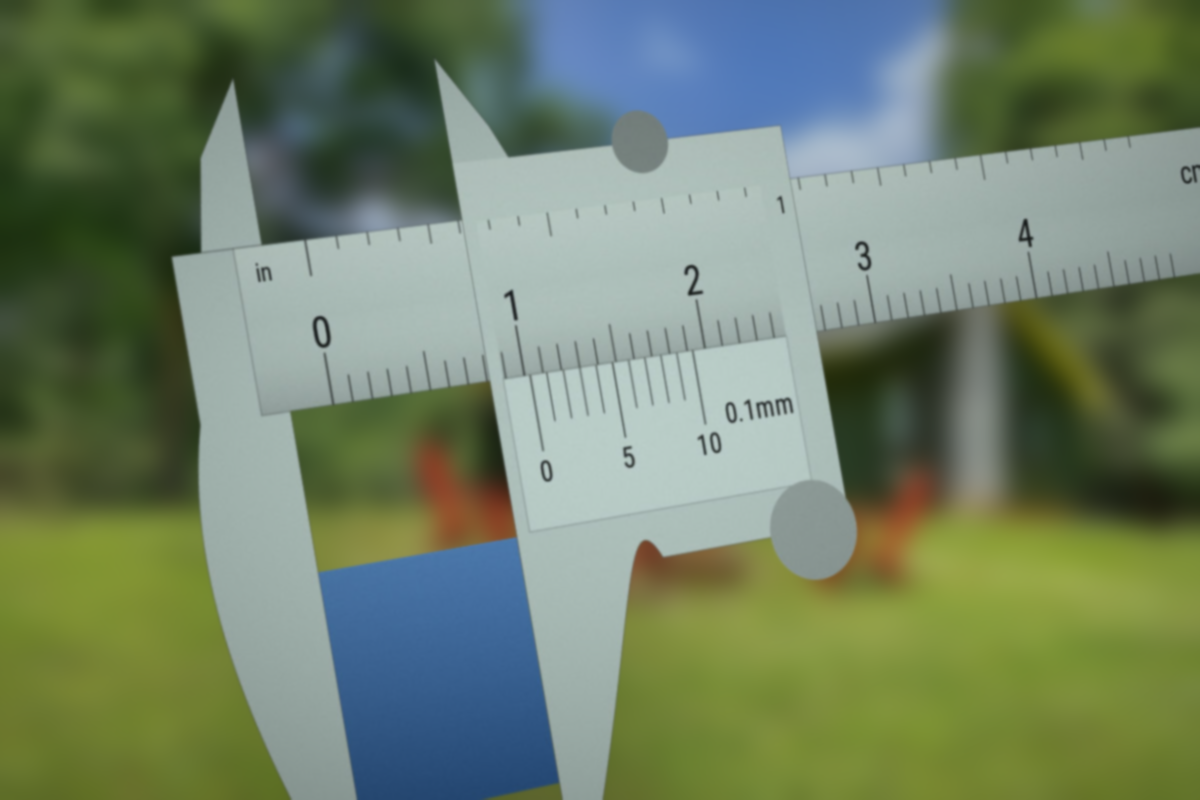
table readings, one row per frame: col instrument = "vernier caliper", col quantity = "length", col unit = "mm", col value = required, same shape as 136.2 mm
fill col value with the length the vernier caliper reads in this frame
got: 10.3 mm
